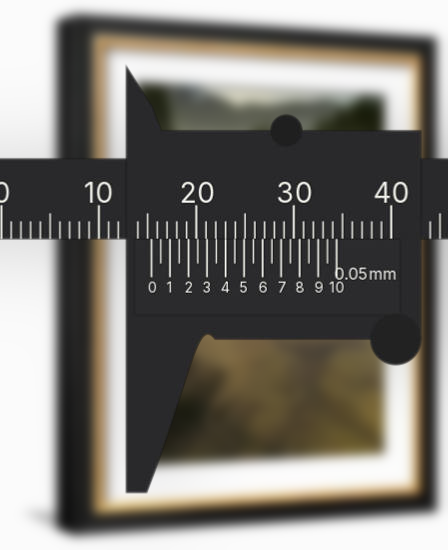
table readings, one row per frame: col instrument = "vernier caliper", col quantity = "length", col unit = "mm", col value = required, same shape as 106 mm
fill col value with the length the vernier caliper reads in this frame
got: 15.4 mm
